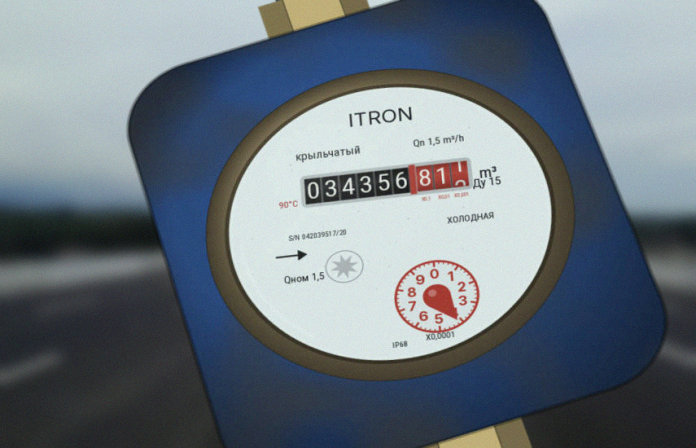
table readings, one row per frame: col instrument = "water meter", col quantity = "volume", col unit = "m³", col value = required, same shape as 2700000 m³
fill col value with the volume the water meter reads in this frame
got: 34356.8114 m³
